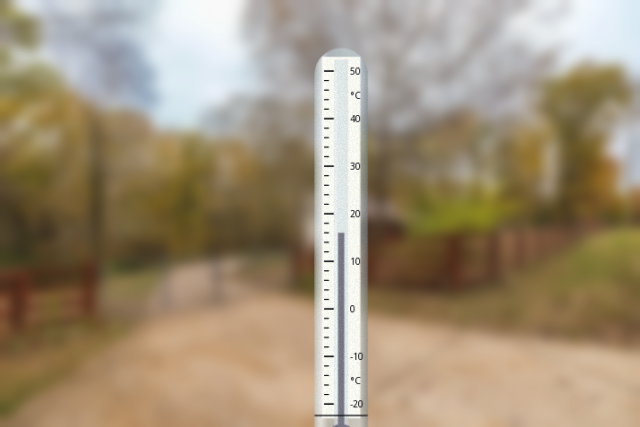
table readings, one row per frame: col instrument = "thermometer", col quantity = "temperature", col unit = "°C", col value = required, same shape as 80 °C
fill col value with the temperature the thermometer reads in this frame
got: 16 °C
